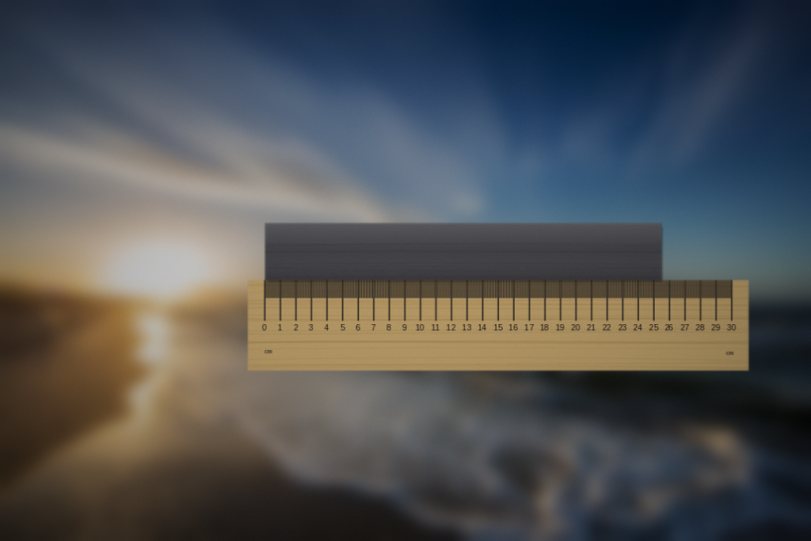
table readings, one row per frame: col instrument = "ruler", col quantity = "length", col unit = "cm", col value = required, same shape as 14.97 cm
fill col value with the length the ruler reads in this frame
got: 25.5 cm
